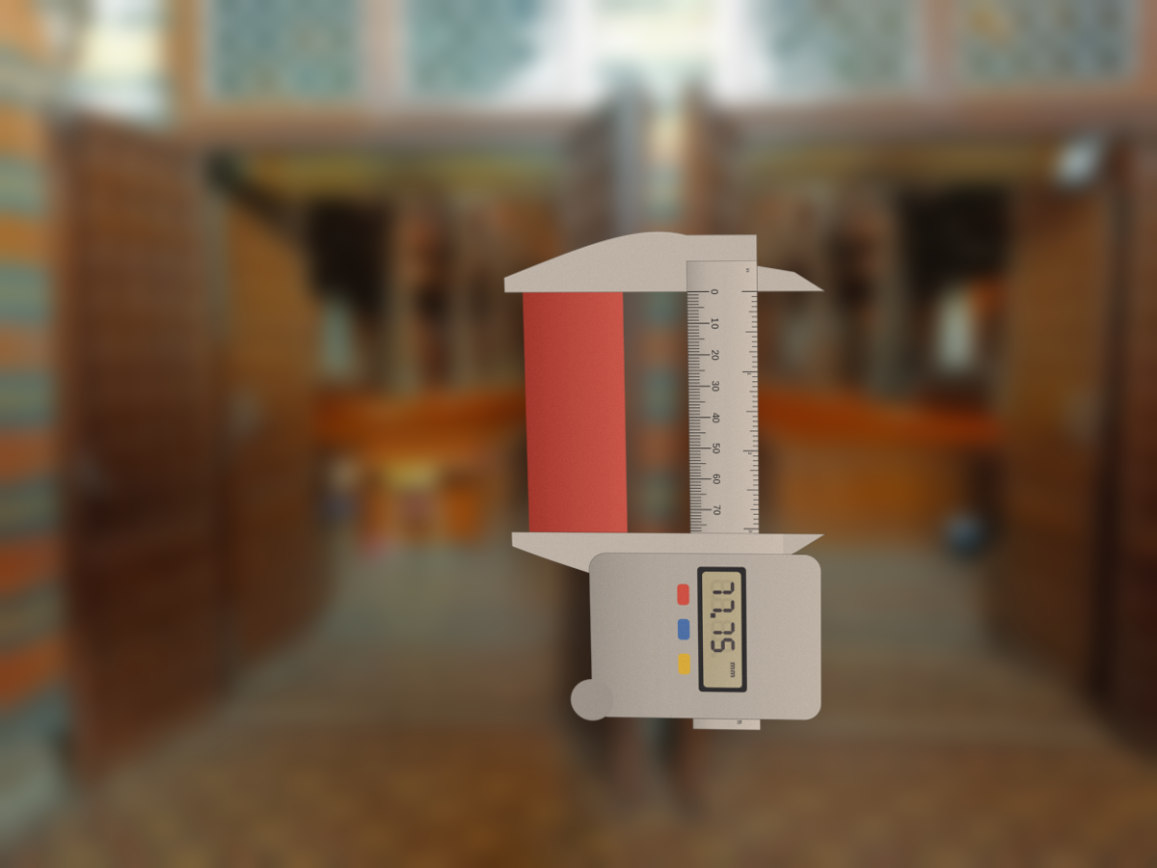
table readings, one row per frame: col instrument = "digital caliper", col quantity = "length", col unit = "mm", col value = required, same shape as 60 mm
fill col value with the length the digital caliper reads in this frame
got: 77.75 mm
